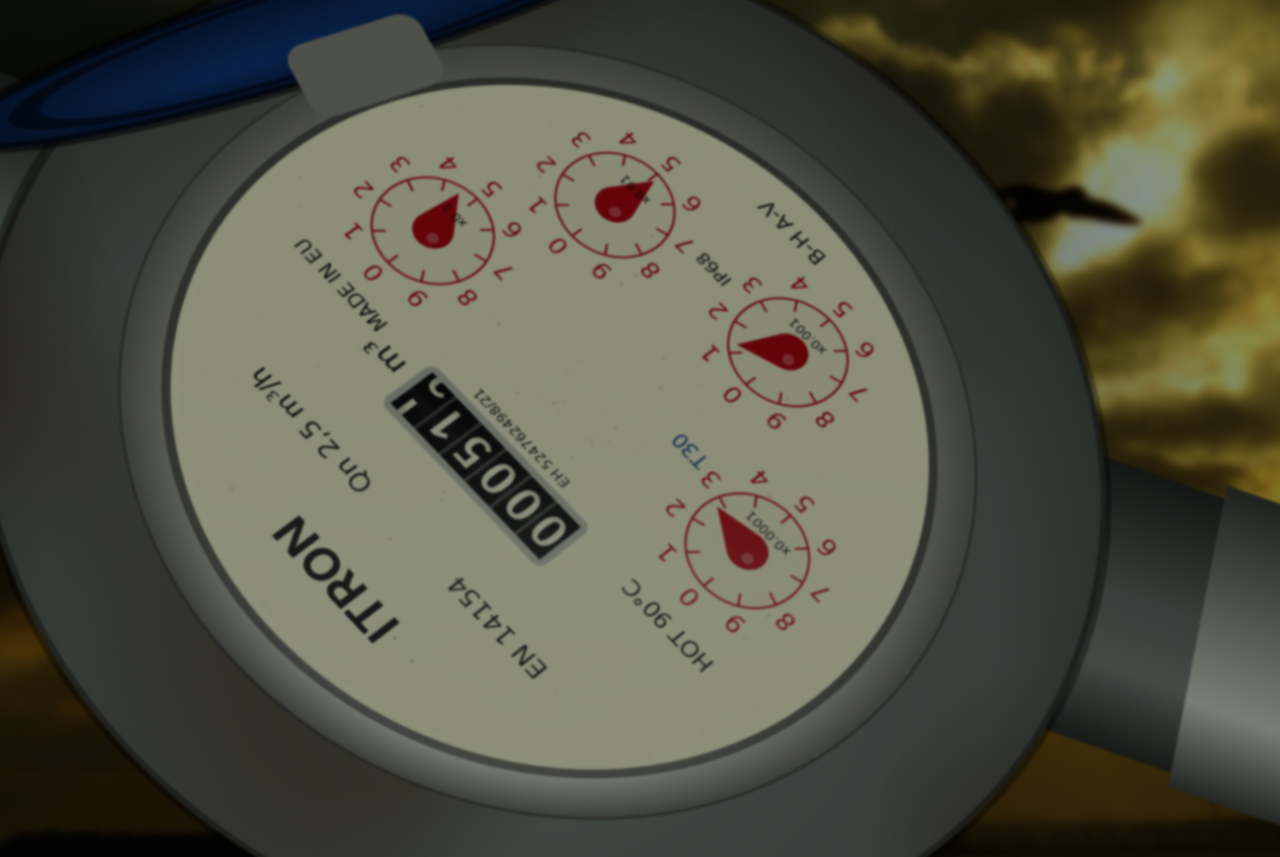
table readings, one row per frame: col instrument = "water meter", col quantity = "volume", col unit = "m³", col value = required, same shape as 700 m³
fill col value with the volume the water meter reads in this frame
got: 511.4512 m³
